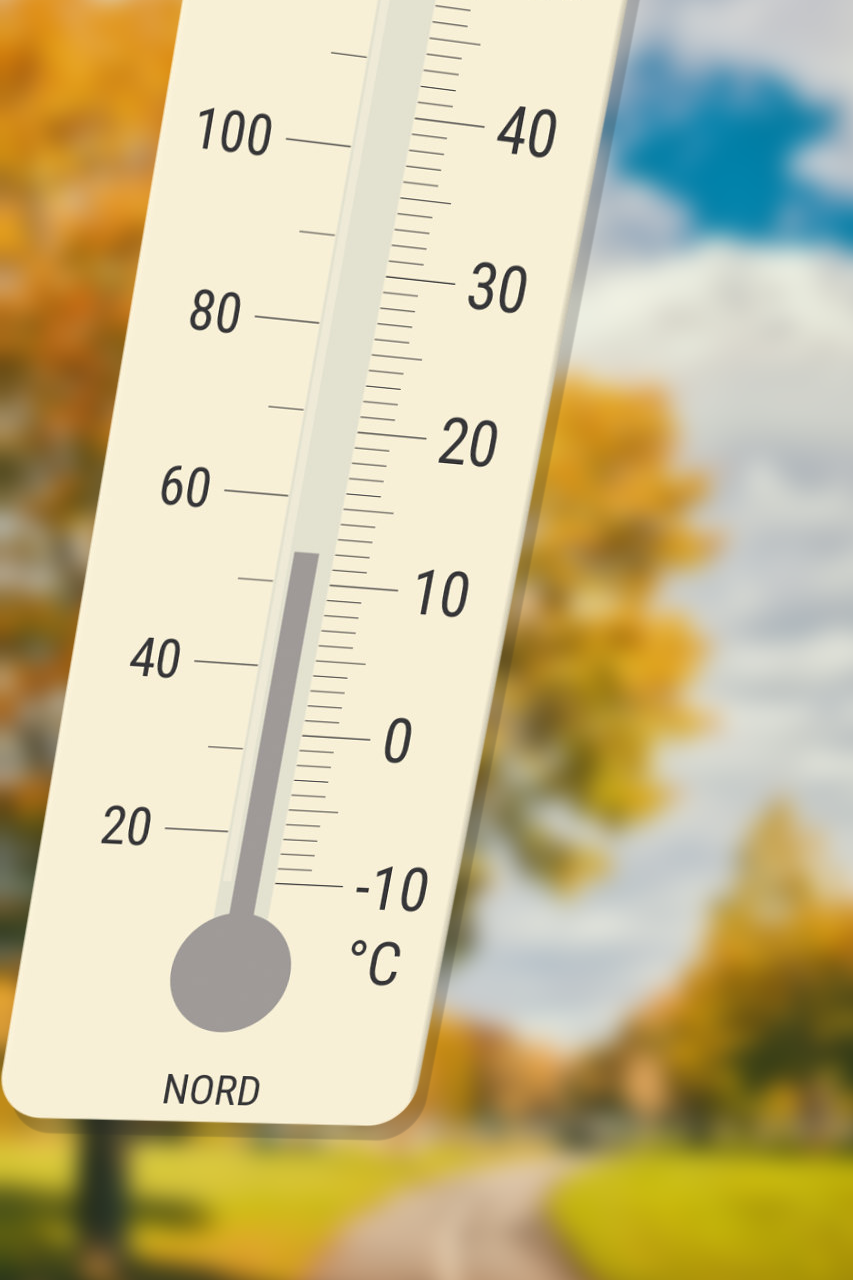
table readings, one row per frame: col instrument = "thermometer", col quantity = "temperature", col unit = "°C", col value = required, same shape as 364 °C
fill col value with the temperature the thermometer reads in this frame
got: 12 °C
